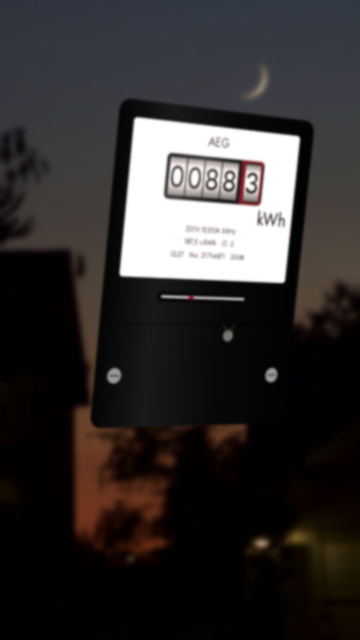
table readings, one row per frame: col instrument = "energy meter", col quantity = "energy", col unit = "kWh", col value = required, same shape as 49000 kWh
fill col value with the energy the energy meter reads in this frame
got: 88.3 kWh
